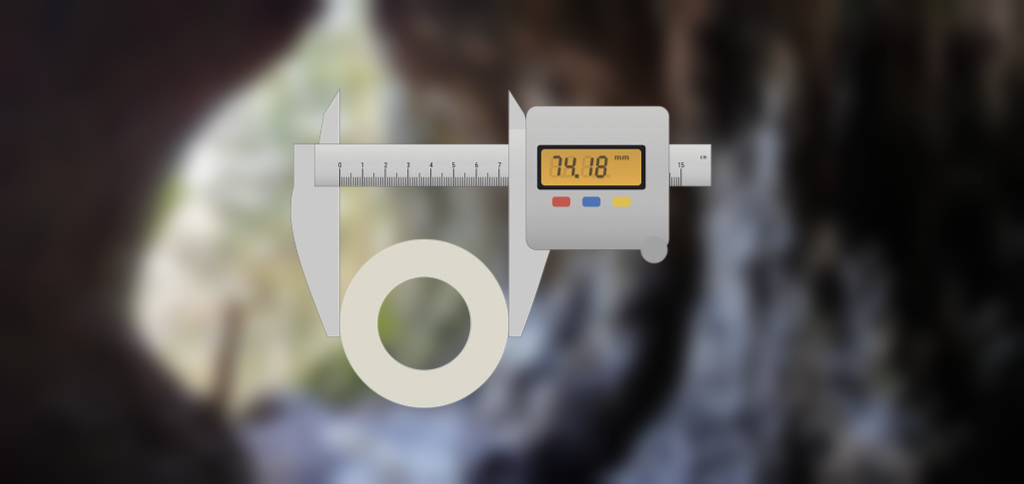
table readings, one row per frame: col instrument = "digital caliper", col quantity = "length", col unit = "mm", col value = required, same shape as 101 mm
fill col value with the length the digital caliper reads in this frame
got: 74.18 mm
